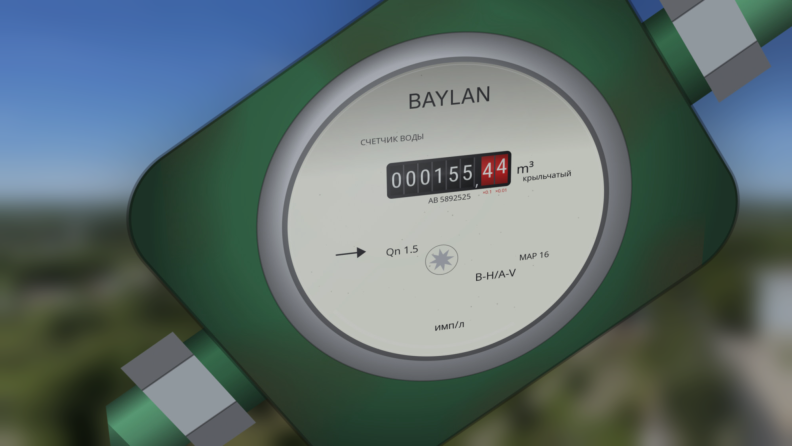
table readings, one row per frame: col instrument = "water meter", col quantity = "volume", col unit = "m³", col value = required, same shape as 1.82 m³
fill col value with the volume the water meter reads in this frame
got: 155.44 m³
